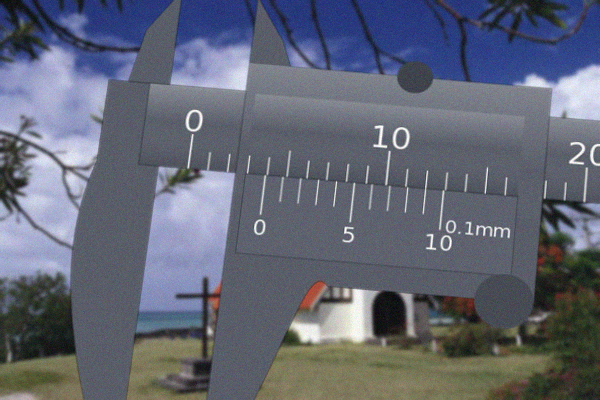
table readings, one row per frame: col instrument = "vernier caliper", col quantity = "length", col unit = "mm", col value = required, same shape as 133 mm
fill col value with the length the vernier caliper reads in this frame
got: 3.9 mm
